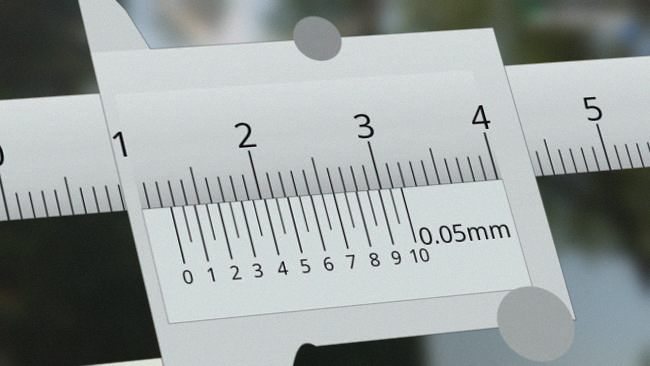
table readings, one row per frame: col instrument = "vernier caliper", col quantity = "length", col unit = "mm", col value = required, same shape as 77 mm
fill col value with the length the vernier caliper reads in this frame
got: 12.7 mm
